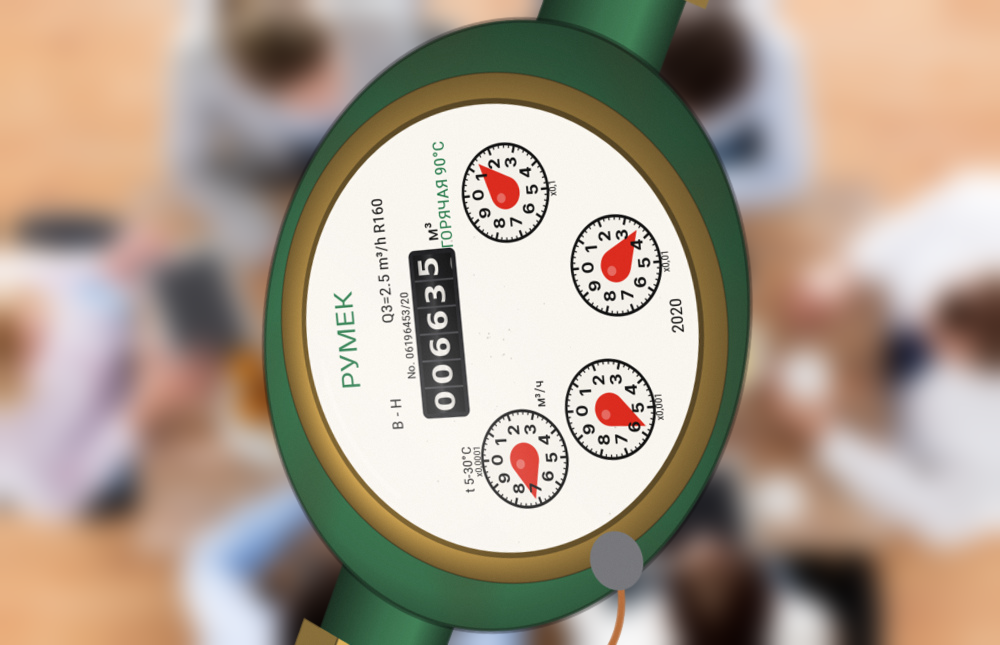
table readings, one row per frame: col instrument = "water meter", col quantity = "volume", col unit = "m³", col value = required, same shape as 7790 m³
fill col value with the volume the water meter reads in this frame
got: 6635.1357 m³
